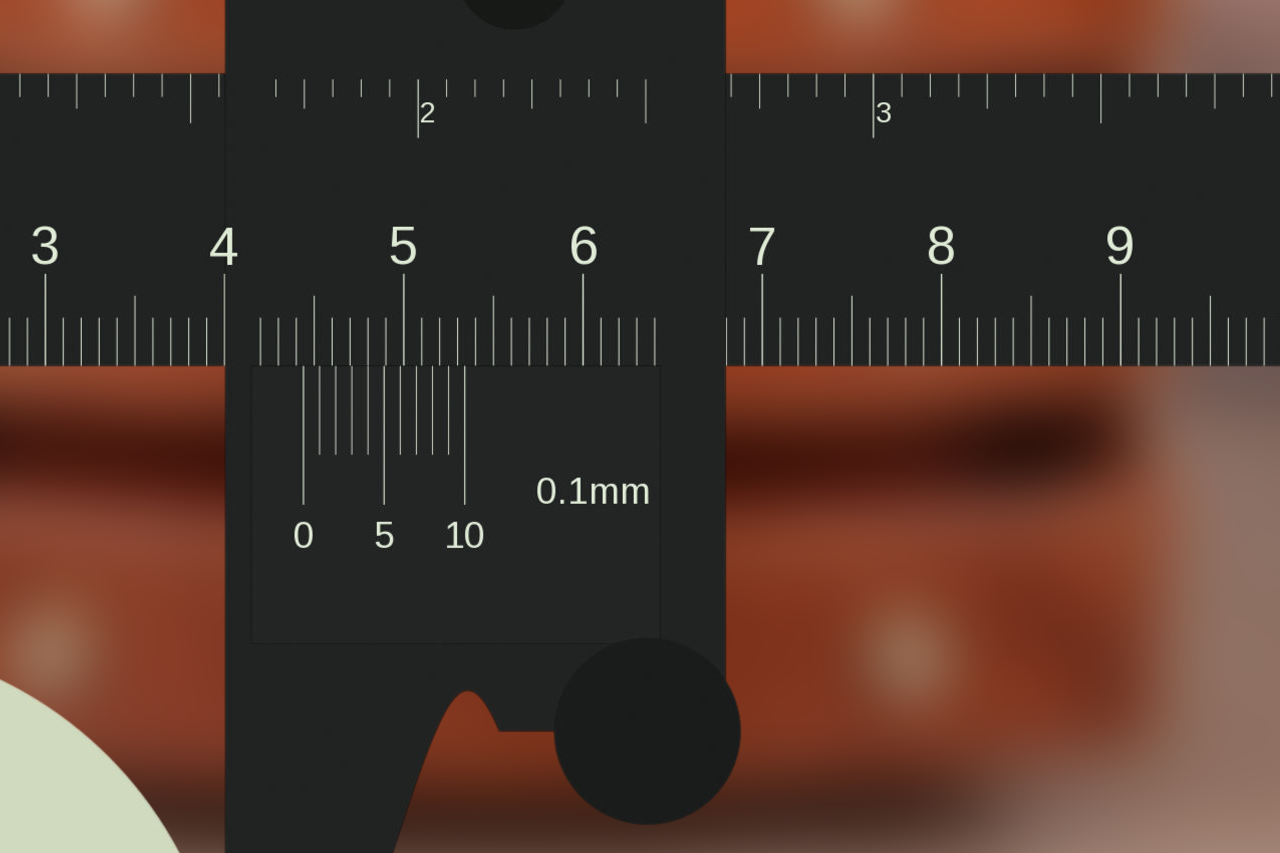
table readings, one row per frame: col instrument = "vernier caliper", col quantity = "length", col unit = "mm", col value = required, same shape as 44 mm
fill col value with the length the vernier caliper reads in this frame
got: 44.4 mm
